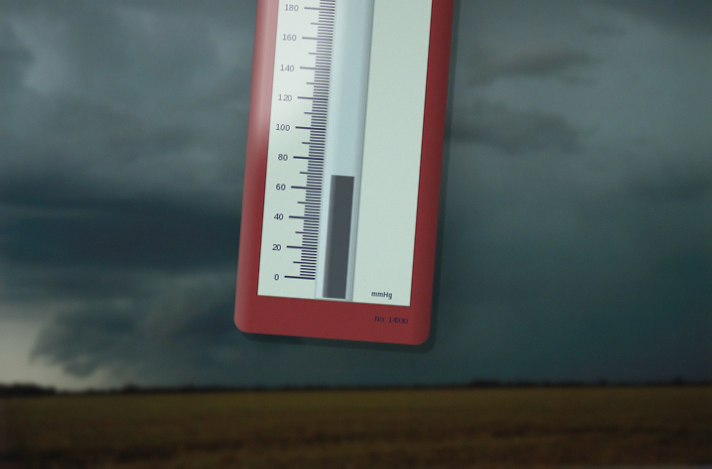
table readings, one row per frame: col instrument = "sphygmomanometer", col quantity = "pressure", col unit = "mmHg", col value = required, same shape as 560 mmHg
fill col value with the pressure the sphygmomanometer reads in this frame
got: 70 mmHg
